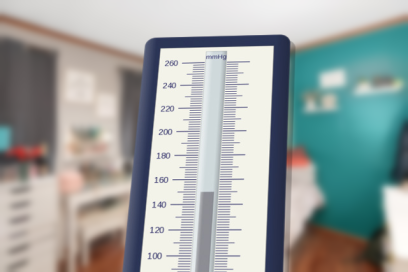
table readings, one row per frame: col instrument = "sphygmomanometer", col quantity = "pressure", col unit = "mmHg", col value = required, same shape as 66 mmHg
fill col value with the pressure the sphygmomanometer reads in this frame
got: 150 mmHg
